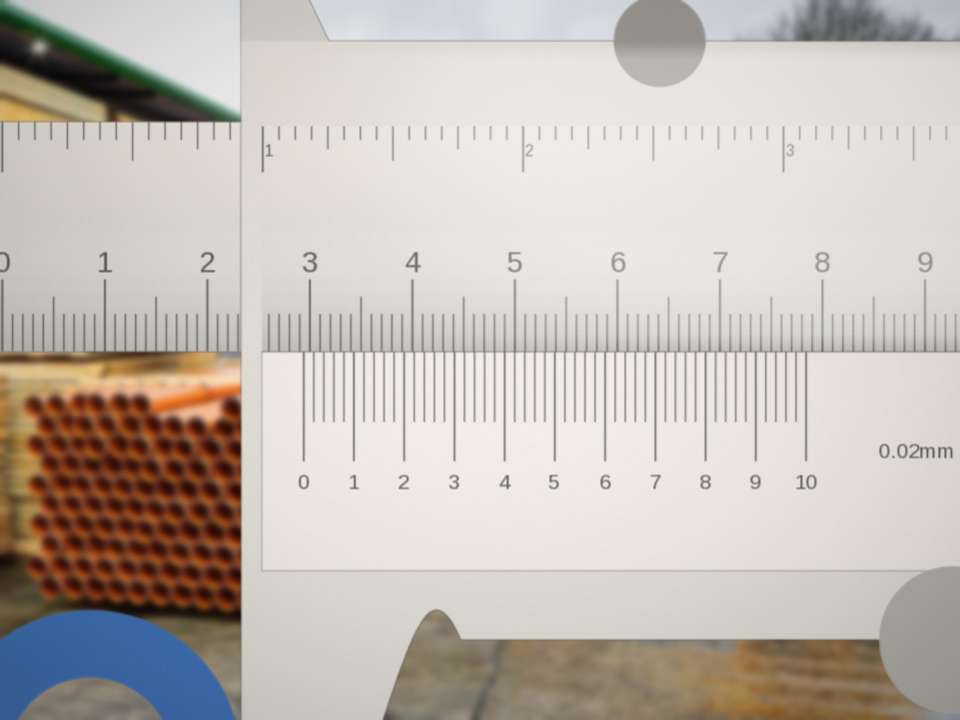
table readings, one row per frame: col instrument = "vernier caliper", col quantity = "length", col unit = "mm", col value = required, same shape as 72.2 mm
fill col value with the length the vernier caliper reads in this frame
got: 29.4 mm
